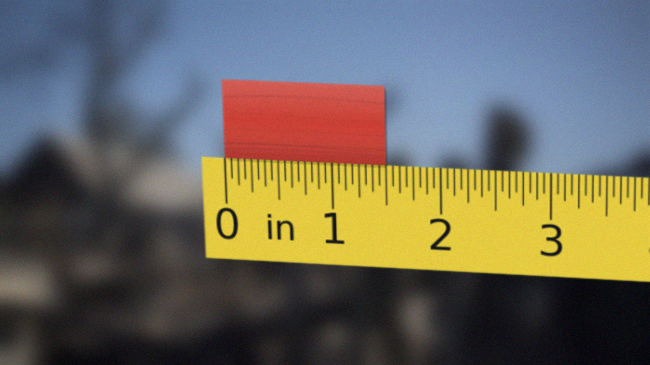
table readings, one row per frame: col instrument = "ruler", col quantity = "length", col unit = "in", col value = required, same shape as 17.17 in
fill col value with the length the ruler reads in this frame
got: 1.5 in
